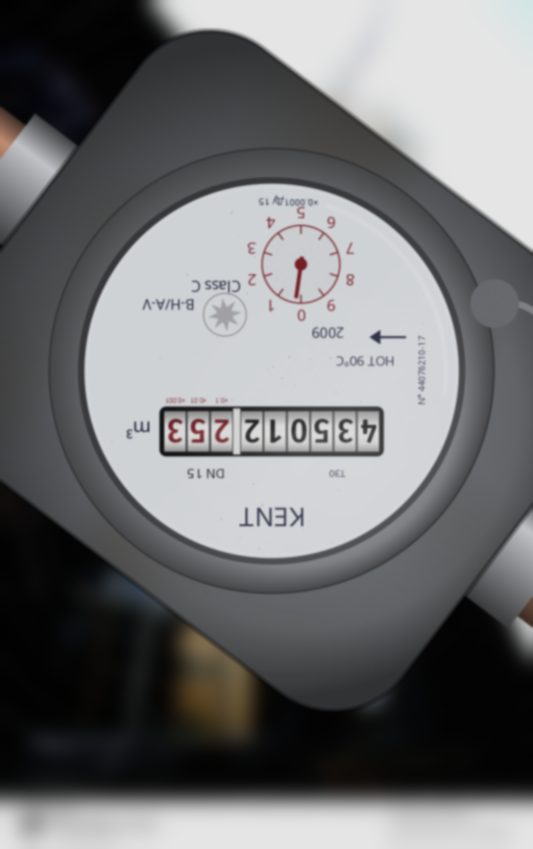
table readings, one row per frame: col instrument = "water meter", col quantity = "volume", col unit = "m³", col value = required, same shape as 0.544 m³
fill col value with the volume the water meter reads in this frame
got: 435012.2530 m³
